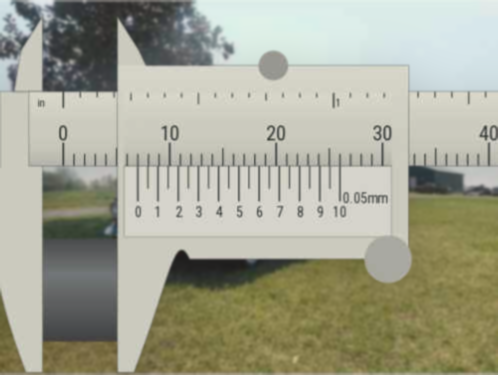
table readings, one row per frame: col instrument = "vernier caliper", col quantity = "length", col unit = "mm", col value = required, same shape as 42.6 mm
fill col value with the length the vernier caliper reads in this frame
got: 7.0 mm
